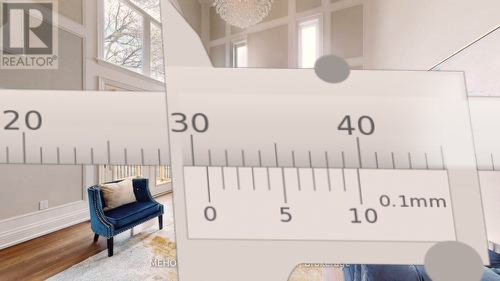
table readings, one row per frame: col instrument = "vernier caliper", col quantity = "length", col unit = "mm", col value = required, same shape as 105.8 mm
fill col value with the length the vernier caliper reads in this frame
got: 30.8 mm
